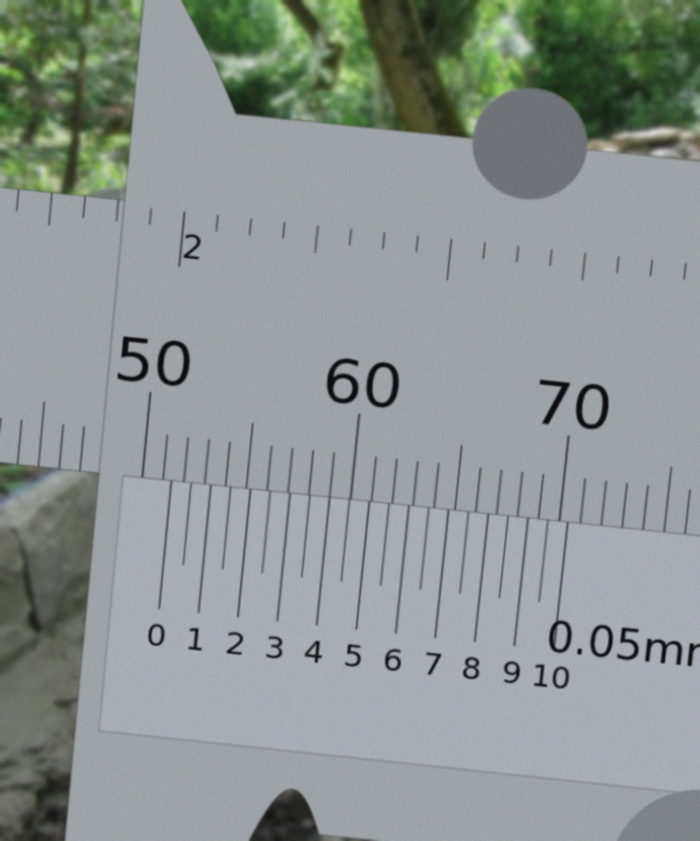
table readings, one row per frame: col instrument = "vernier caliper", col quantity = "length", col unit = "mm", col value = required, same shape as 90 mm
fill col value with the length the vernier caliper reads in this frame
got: 51.4 mm
